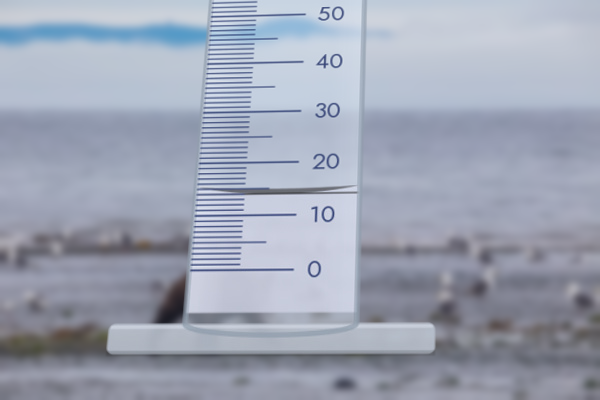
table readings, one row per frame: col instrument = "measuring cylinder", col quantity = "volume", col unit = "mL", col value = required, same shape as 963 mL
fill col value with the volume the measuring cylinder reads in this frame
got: 14 mL
